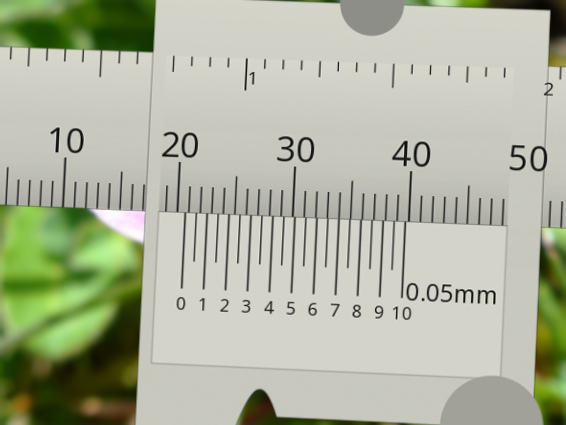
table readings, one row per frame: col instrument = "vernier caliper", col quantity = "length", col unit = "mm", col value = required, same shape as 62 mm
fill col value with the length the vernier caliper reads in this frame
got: 20.7 mm
